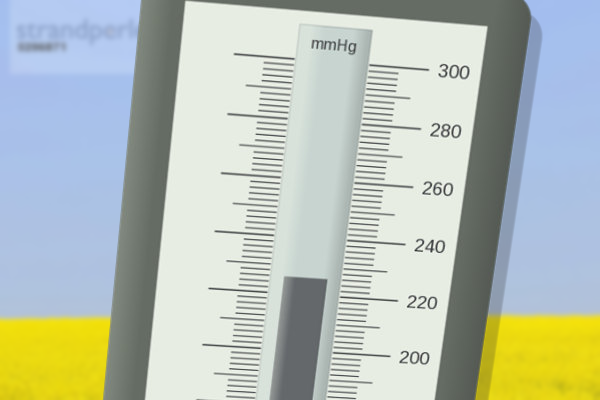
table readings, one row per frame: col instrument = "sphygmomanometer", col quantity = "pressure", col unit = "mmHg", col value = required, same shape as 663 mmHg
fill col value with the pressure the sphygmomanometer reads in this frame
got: 226 mmHg
